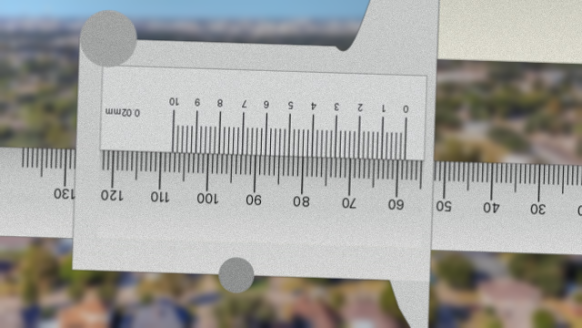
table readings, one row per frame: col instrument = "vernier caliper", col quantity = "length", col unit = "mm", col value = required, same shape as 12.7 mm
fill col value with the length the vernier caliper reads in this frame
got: 58.5 mm
